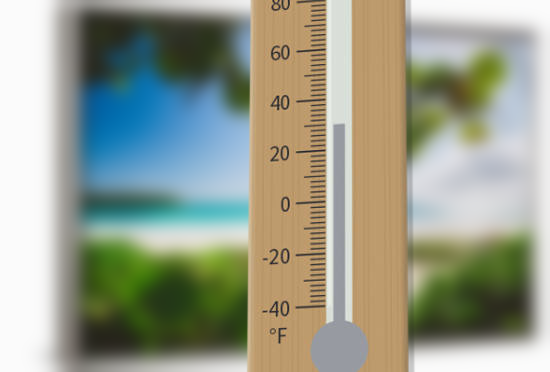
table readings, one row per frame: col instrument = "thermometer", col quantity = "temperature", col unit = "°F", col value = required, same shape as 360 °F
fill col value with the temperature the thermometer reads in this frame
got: 30 °F
